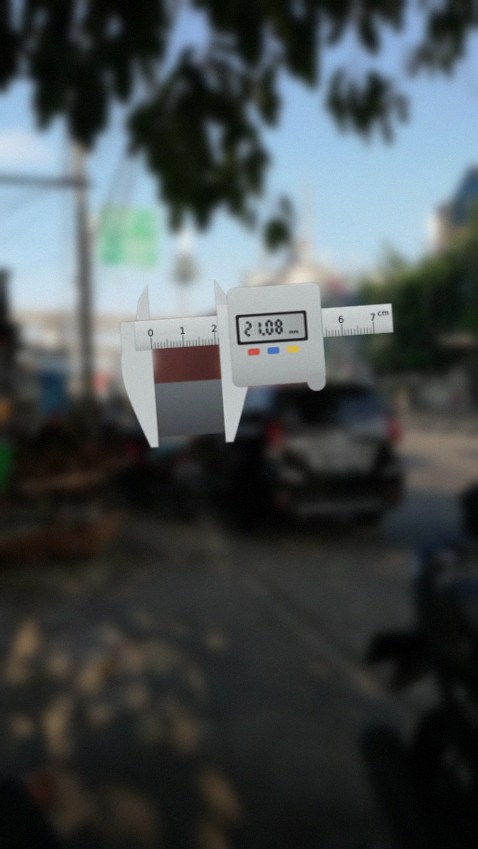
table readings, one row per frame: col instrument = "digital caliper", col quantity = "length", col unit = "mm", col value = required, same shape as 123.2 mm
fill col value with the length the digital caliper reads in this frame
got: 21.08 mm
